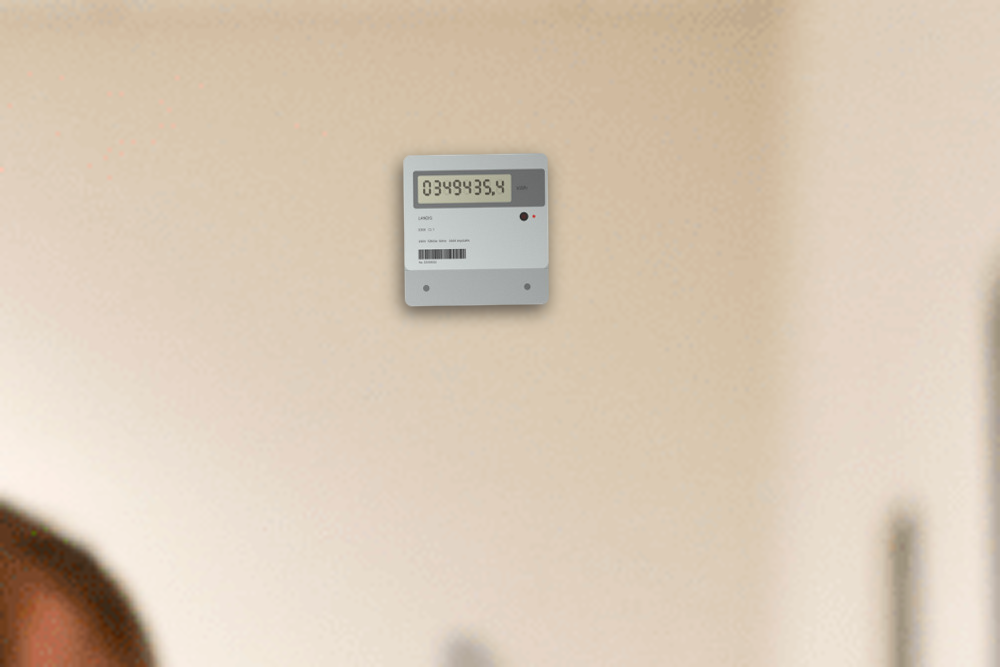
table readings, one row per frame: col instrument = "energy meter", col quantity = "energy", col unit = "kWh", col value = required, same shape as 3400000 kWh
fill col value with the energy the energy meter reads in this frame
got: 349435.4 kWh
